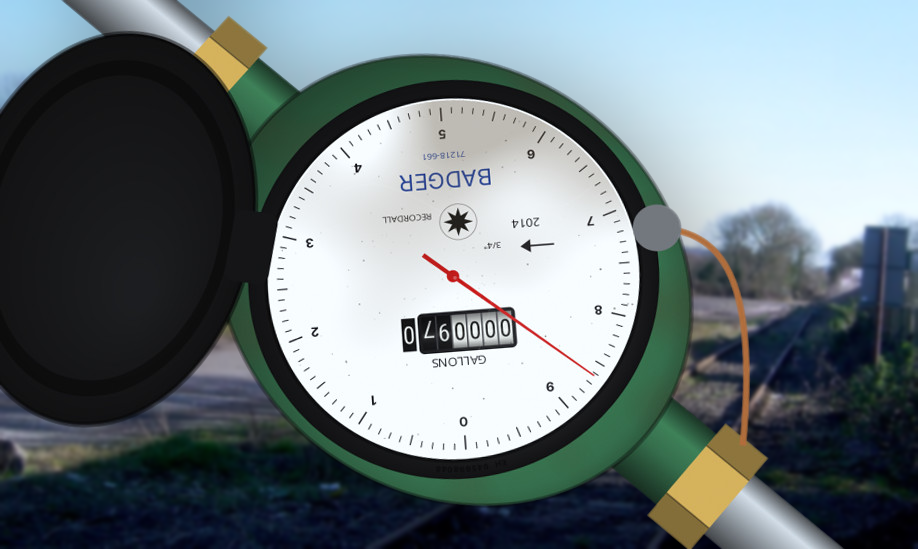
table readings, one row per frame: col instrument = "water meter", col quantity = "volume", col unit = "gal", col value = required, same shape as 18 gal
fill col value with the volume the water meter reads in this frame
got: 968.6 gal
